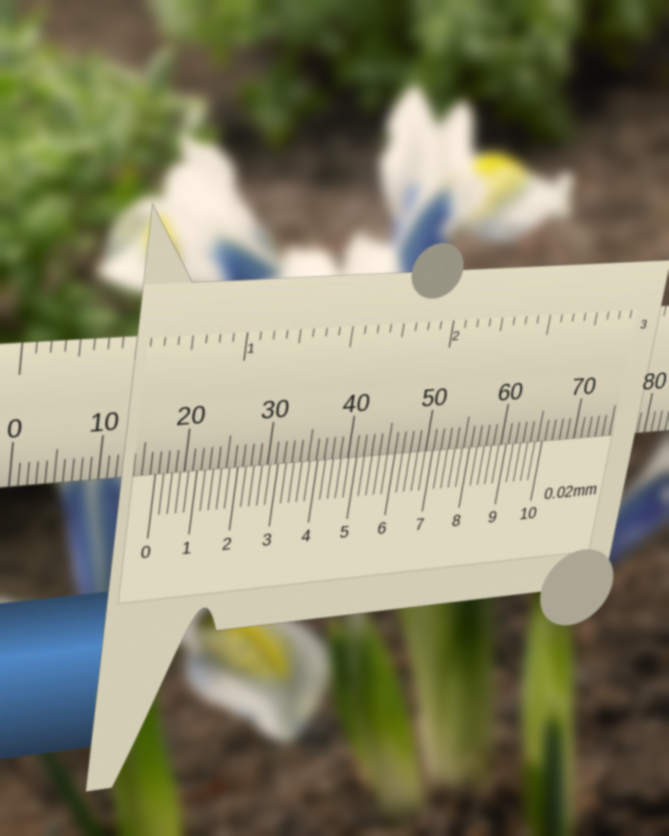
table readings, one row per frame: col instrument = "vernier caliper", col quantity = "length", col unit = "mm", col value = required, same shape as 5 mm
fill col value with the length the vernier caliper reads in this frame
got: 16.6 mm
